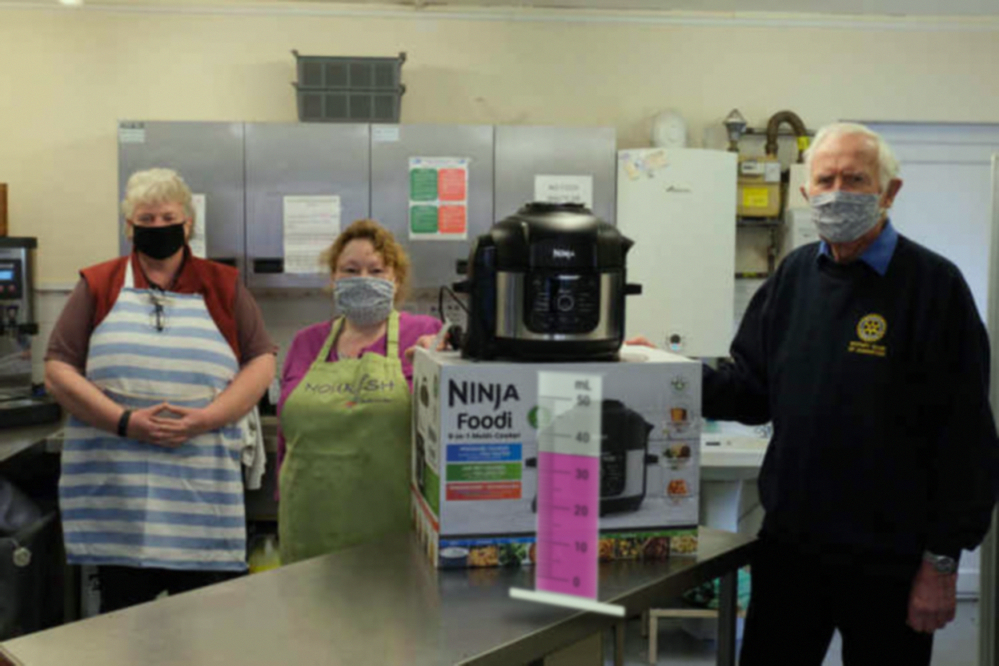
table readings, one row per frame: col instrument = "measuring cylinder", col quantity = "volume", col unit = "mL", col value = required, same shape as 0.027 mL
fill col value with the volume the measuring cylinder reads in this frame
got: 35 mL
